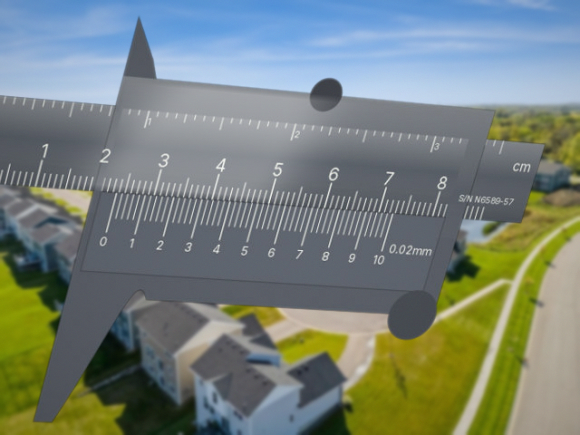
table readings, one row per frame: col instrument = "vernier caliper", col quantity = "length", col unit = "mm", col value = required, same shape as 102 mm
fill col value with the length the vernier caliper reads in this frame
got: 23.6 mm
